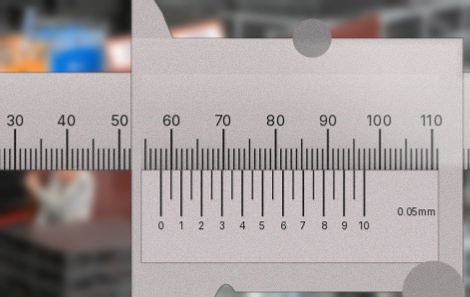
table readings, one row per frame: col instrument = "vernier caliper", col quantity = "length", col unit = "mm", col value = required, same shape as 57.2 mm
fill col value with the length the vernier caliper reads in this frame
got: 58.0 mm
